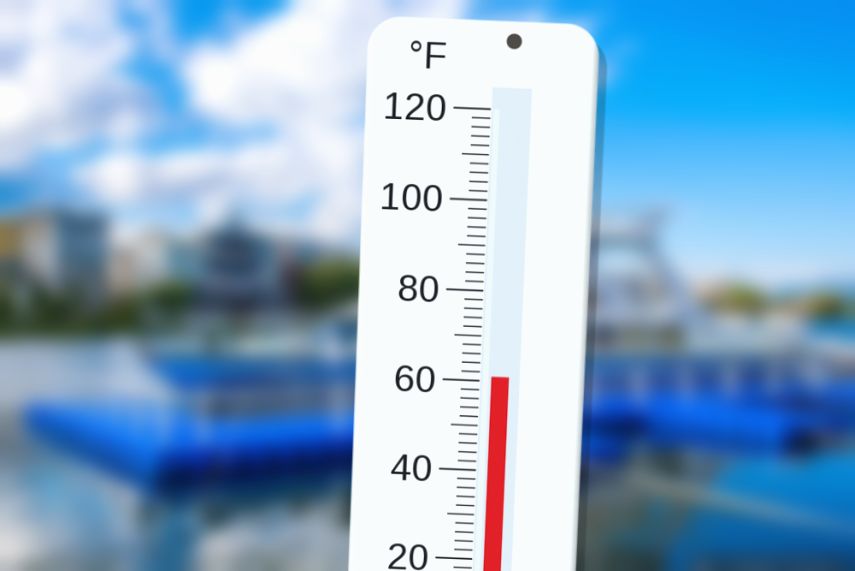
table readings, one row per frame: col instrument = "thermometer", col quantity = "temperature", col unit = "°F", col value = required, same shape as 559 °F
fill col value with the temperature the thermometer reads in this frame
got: 61 °F
